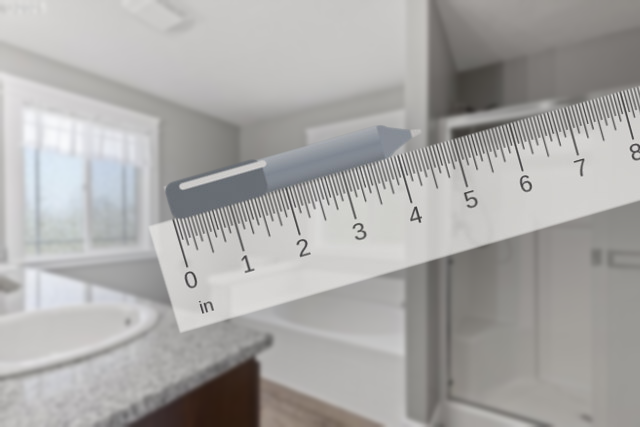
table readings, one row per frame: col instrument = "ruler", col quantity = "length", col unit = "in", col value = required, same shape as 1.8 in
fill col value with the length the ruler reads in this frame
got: 4.5 in
